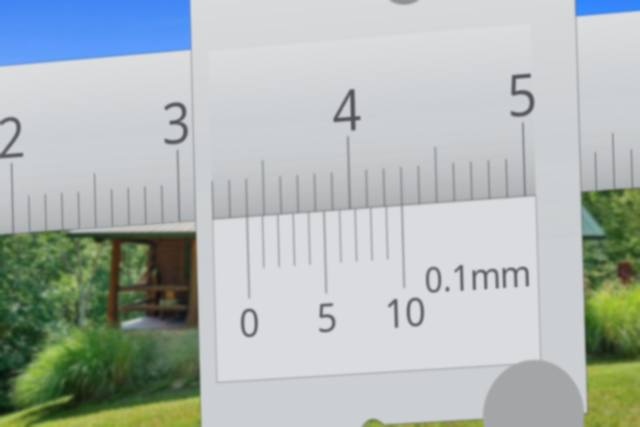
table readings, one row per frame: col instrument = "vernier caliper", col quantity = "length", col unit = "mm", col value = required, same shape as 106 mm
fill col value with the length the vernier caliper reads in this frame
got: 34.0 mm
